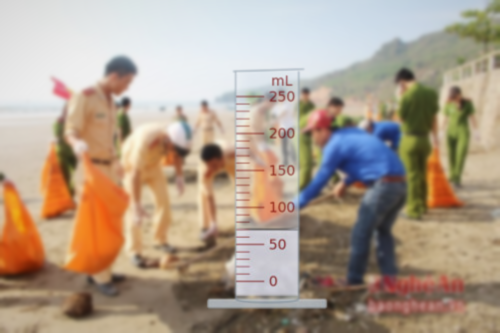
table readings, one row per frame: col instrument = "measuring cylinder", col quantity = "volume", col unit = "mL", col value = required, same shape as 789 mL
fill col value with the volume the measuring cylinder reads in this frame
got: 70 mL
